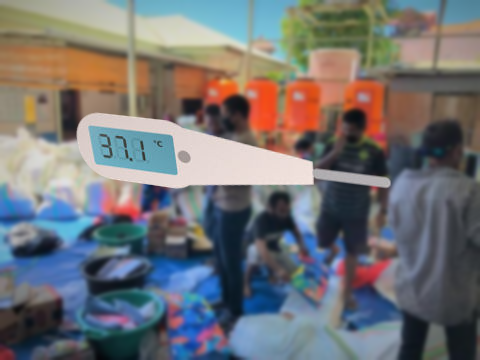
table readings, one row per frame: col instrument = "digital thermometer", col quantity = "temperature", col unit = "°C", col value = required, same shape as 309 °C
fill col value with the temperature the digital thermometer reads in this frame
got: 37.1 °C
